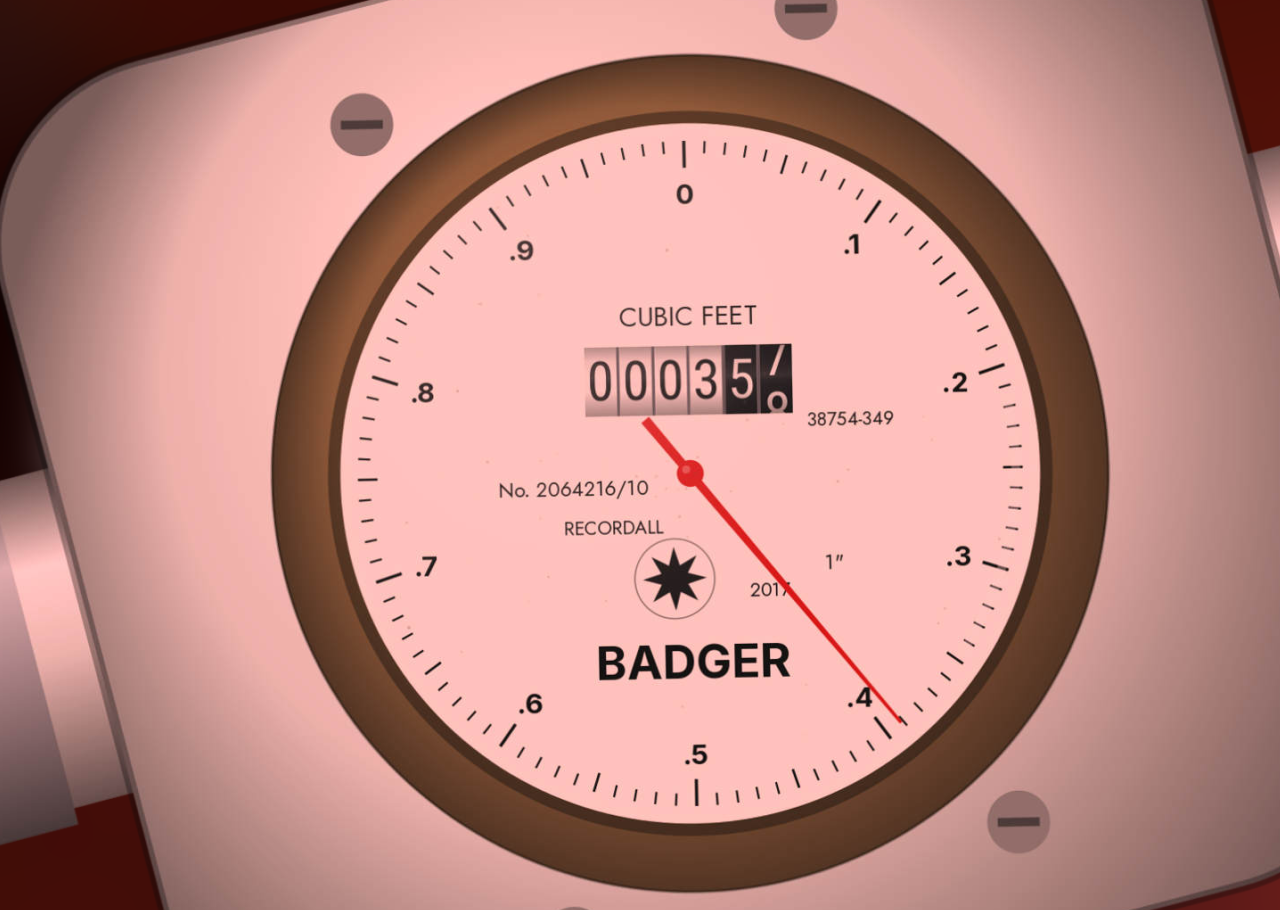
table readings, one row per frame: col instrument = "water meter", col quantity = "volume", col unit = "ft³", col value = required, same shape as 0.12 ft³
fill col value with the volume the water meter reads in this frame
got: 357.39 ft³
